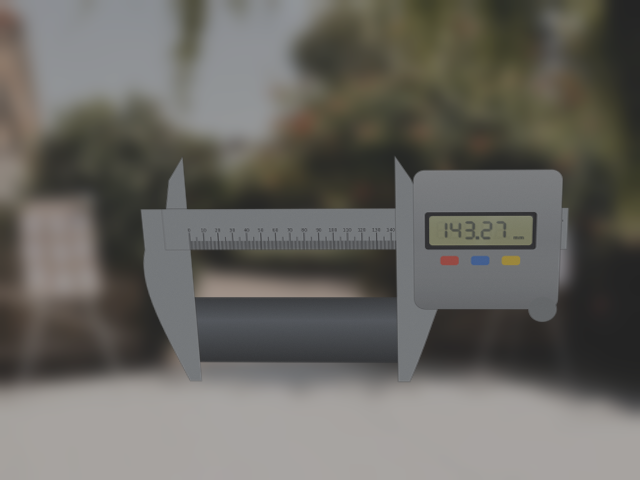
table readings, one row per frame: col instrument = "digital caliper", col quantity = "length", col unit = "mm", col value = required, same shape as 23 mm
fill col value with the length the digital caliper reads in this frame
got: 143.27 mm
